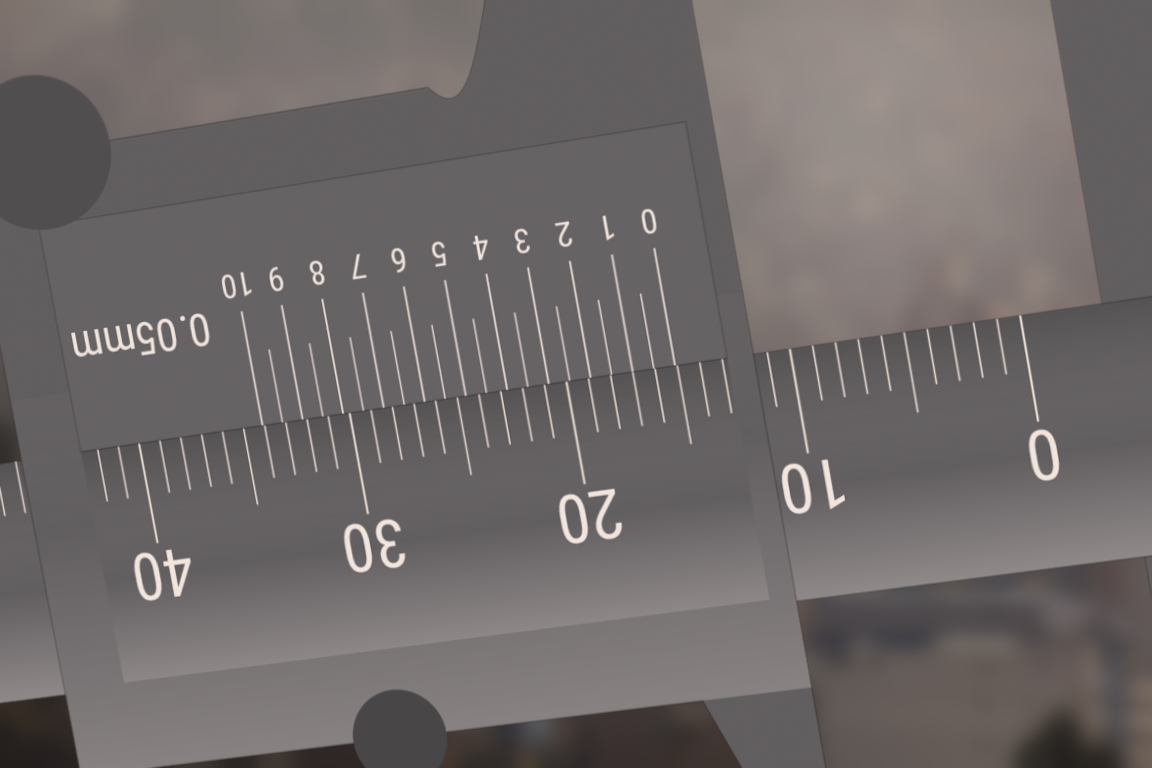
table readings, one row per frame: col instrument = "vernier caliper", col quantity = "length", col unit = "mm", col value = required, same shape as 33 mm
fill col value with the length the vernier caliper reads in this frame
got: 15.1 mm
